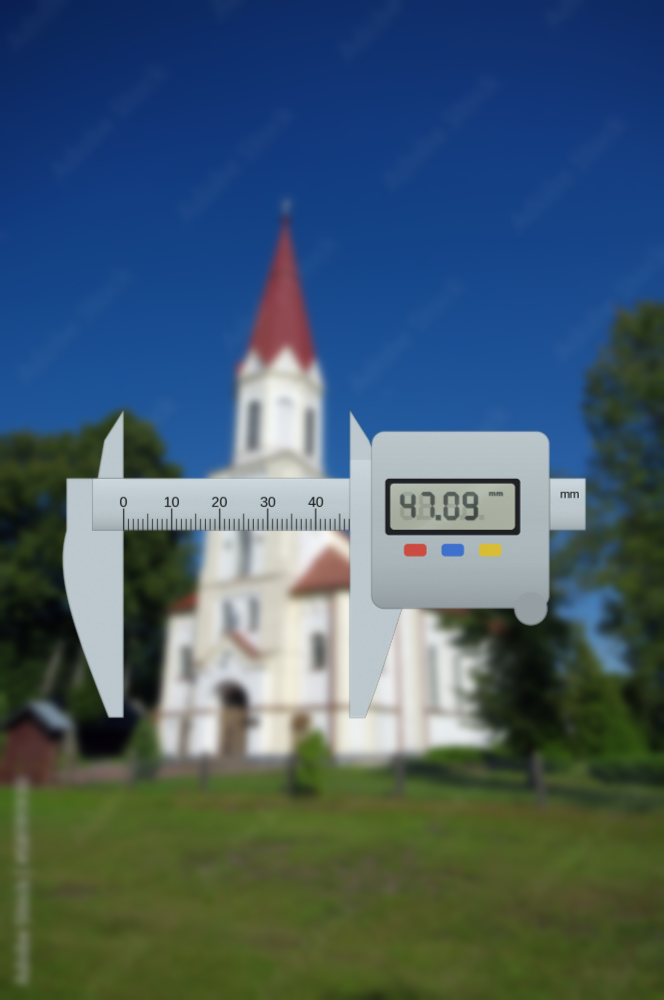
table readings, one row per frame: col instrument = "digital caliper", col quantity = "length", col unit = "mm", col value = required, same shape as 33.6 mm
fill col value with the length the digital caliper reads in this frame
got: 47.09 mm
